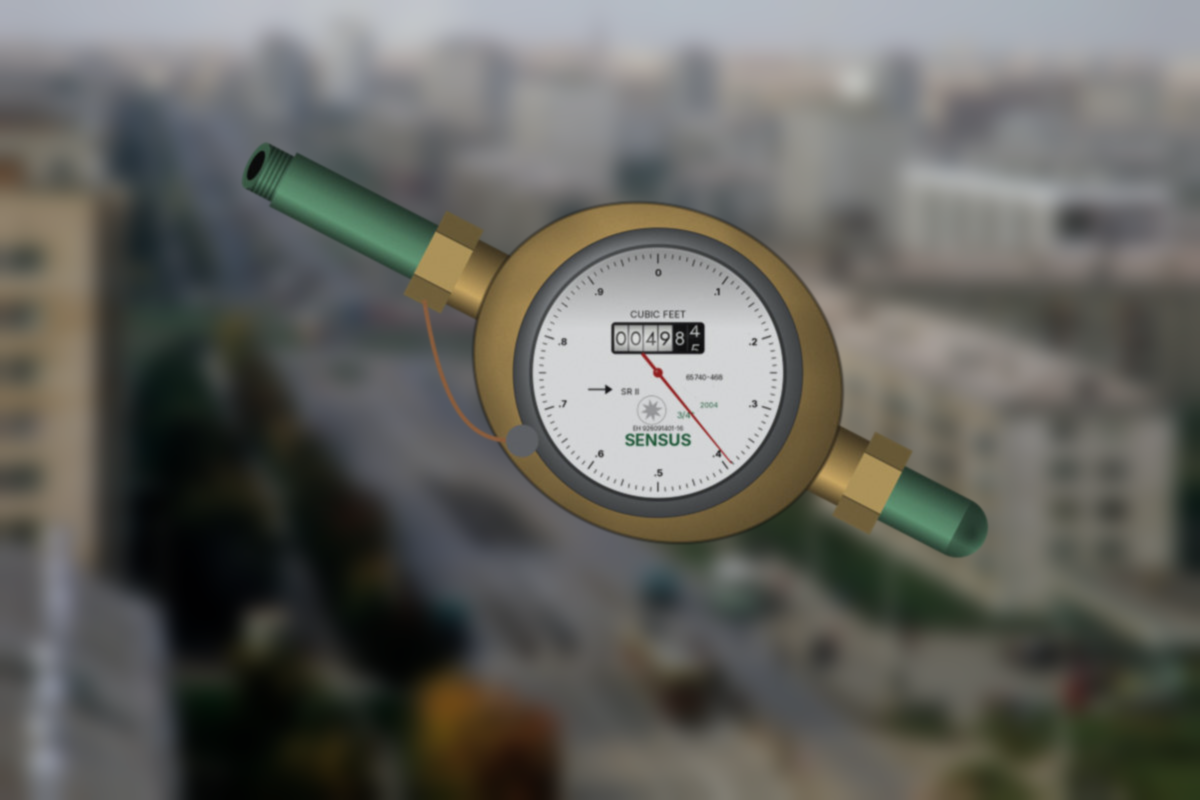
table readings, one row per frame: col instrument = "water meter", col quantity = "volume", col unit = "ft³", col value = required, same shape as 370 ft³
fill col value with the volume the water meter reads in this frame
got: 4984.39 ft³
